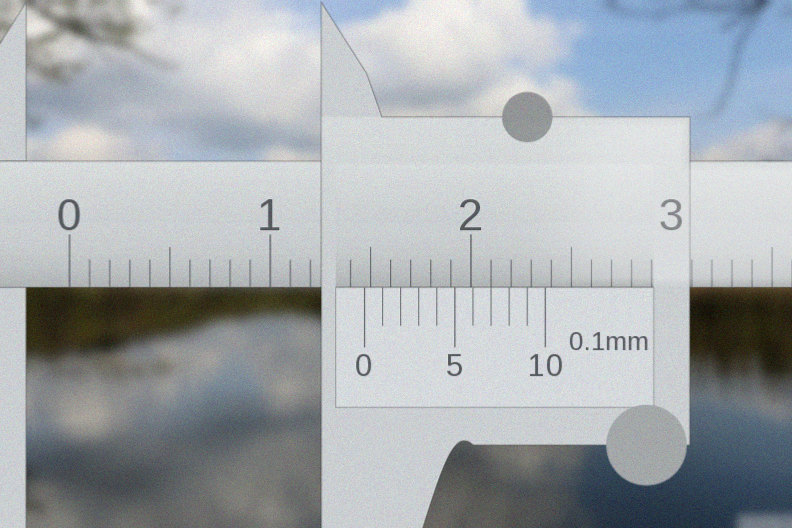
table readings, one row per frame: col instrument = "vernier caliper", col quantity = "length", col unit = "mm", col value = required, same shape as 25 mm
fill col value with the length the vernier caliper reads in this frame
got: 14.7 mm
